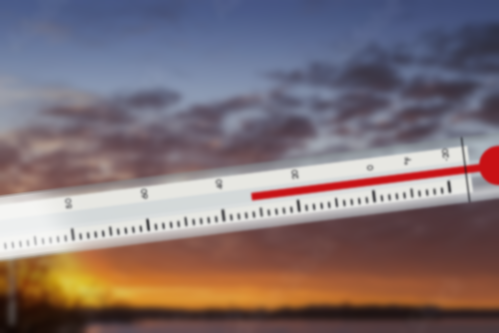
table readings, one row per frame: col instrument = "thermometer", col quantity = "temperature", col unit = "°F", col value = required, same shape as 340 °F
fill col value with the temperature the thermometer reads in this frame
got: 32 °F
